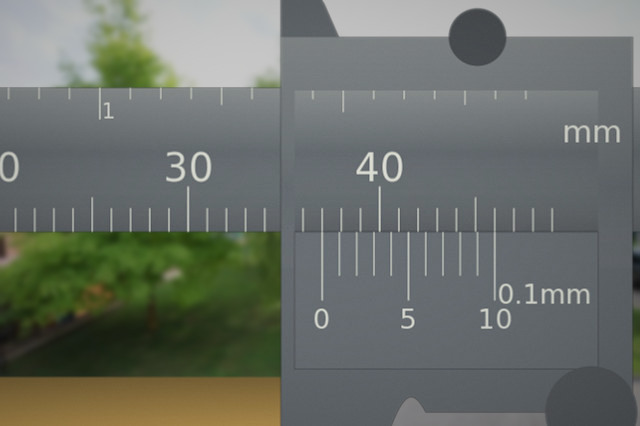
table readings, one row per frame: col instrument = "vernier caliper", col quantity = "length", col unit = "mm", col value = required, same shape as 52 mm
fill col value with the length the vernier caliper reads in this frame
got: 37.0 mm
